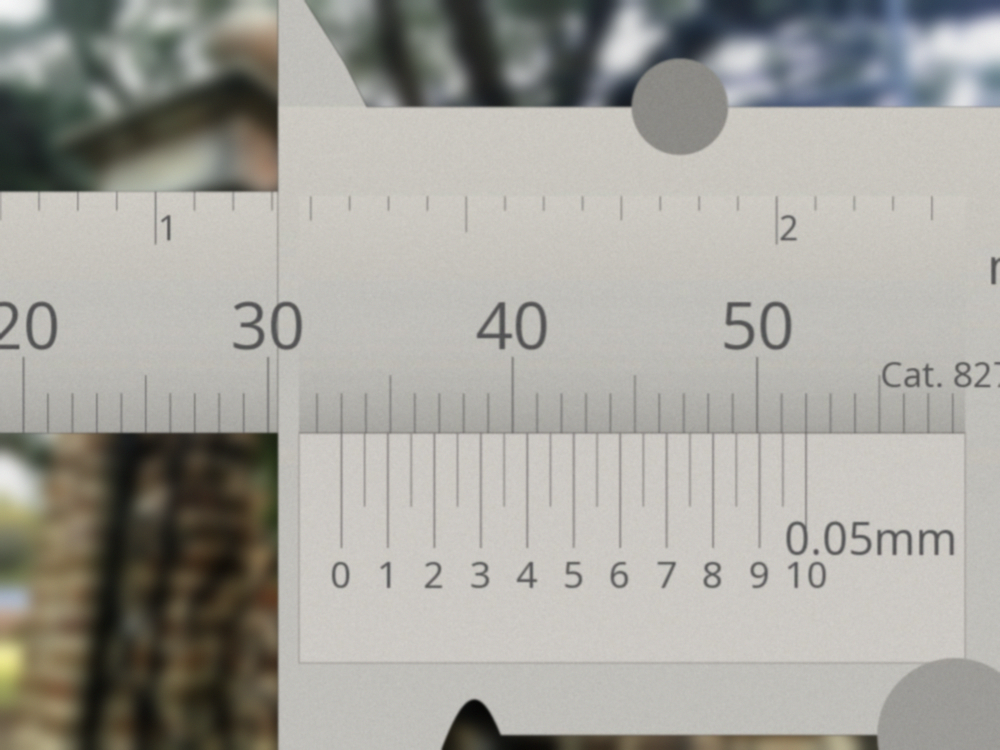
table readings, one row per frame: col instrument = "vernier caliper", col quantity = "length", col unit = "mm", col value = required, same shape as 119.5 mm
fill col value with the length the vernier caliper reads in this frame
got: 33.0 mm
